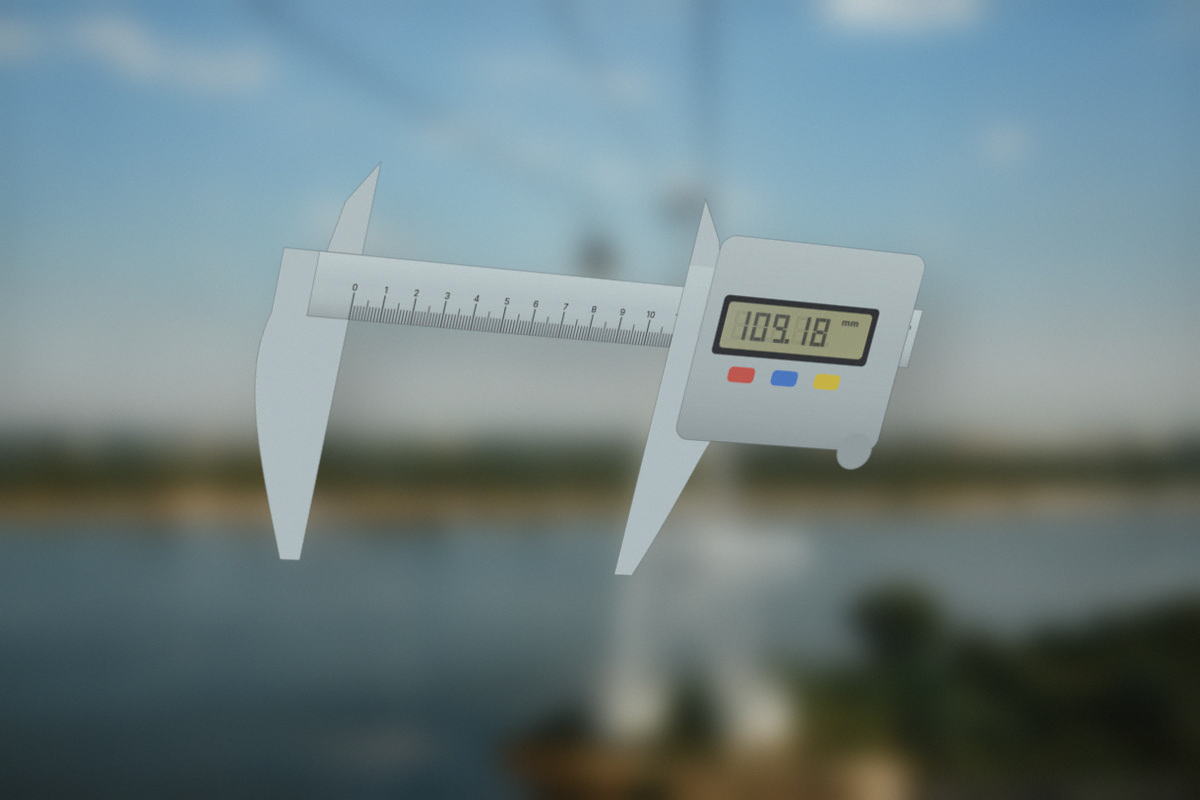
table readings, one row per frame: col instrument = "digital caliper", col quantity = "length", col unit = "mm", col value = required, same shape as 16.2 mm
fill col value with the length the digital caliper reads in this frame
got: 109.18 mm
